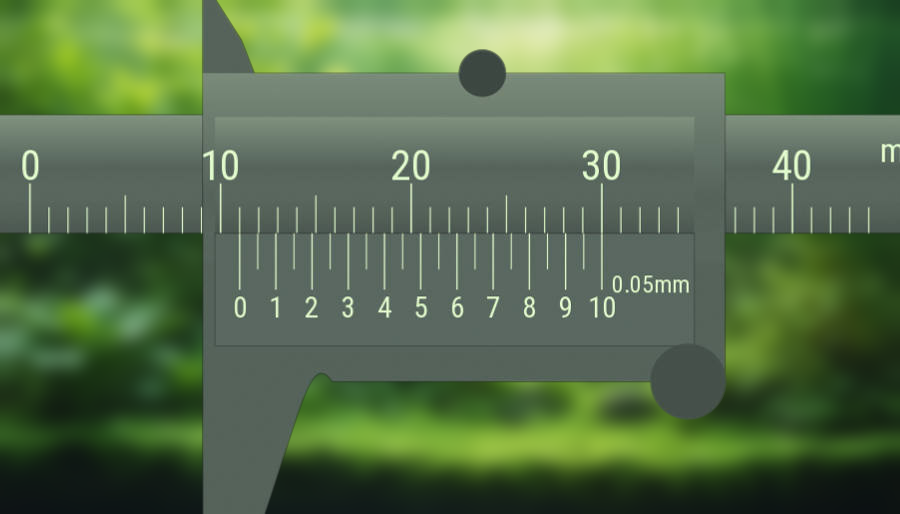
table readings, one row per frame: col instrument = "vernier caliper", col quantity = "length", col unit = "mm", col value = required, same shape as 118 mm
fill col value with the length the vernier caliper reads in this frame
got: 11.0 mm
